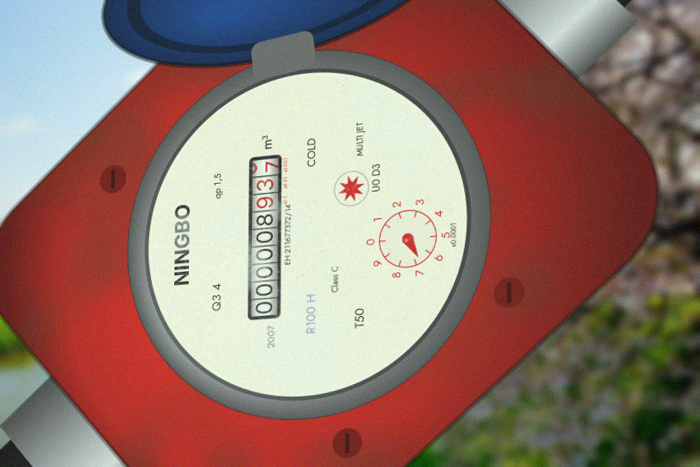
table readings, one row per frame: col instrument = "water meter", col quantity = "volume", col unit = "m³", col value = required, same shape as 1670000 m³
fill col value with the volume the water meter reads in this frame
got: 8.9366 m³
